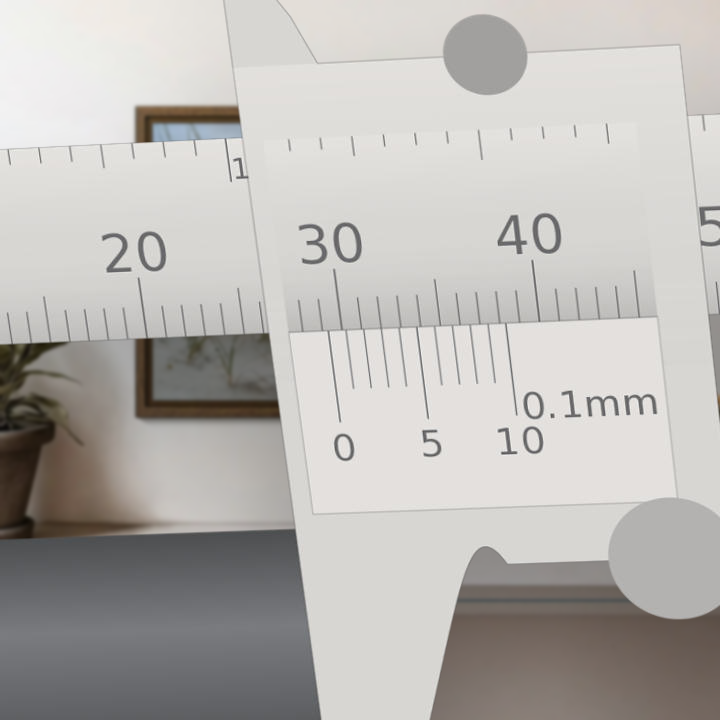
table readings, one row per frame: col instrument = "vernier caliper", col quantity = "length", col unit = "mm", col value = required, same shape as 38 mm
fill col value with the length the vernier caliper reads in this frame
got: 29.3 mm
